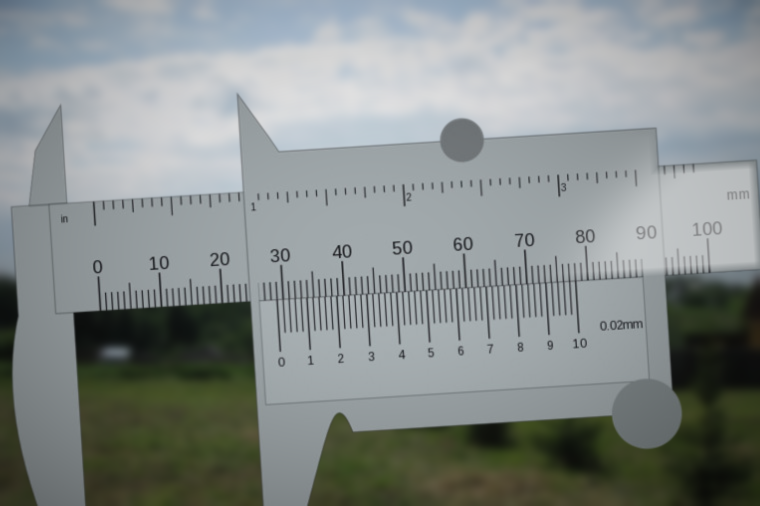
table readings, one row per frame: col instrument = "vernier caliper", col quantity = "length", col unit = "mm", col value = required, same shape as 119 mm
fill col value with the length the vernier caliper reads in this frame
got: 29.0 mm
